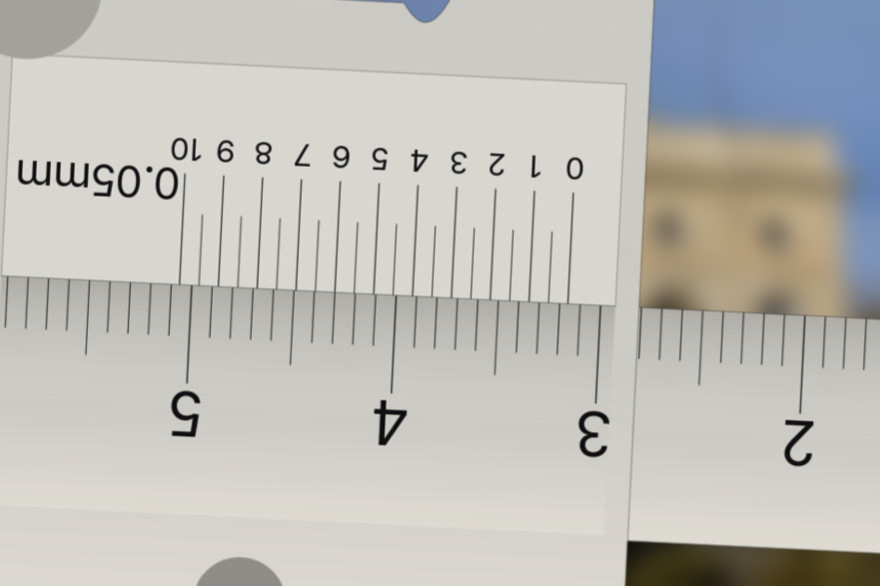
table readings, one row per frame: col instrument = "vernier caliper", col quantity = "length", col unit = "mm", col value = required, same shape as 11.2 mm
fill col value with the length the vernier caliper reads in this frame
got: 31.6 mm
